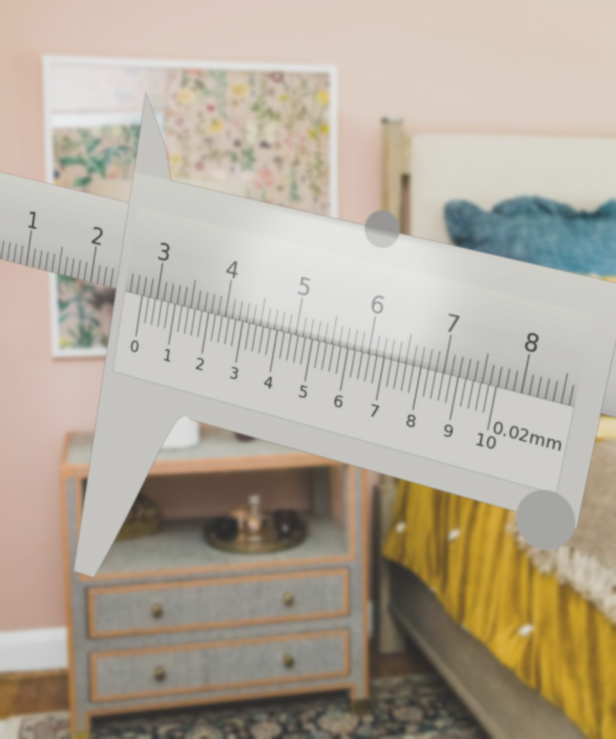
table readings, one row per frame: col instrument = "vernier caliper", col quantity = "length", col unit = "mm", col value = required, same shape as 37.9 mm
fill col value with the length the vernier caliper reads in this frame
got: 27.8 mm
